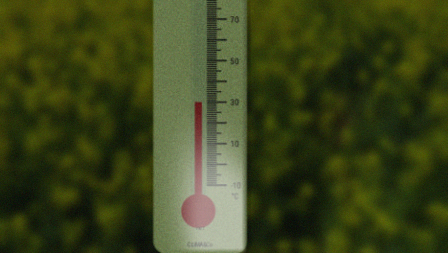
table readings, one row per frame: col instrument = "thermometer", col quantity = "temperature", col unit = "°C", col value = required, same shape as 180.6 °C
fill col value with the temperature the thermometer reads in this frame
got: 30 °C
